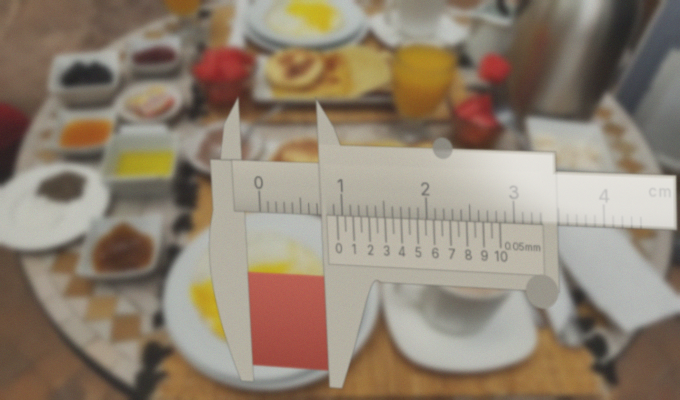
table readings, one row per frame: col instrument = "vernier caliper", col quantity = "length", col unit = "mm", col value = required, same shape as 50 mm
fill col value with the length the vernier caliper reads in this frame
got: 9.4 mm
